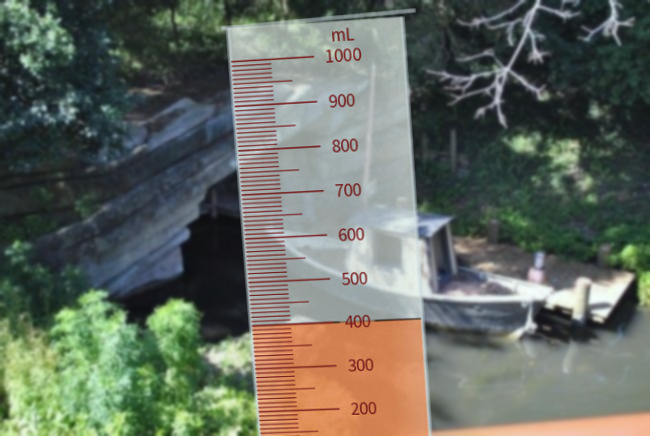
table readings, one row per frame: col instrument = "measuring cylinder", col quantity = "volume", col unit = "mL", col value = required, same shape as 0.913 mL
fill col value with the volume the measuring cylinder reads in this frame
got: 400 mL
